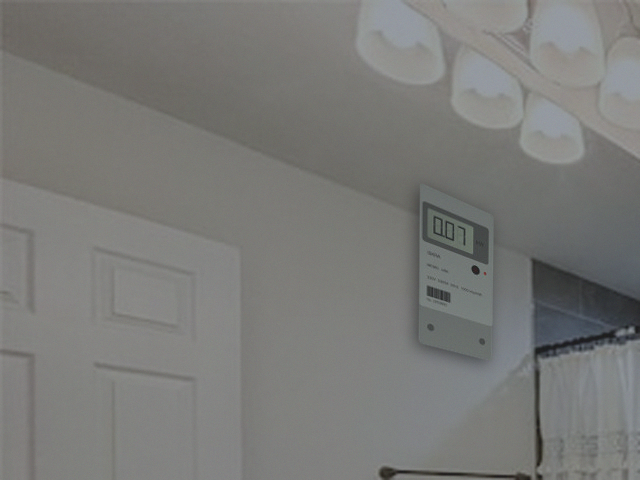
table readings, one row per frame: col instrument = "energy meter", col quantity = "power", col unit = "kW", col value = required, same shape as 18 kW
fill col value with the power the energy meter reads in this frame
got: 0.07 kW
